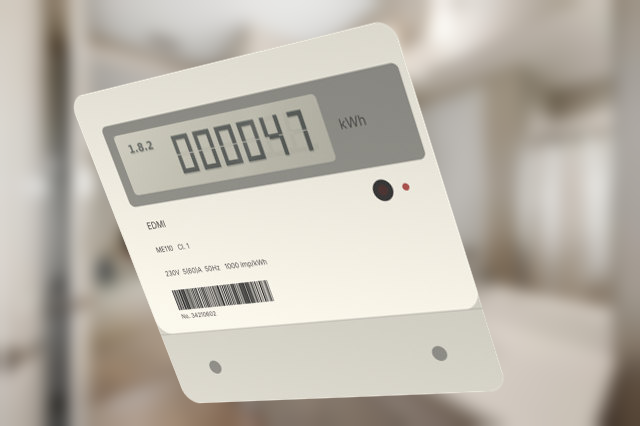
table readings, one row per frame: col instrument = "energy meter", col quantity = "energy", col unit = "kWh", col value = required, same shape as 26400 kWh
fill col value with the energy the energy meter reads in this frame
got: 47 kWh
